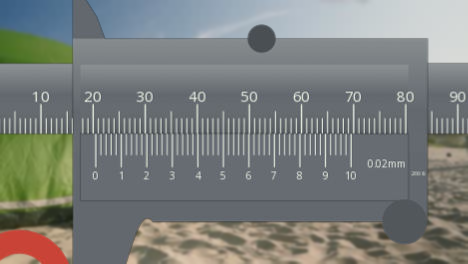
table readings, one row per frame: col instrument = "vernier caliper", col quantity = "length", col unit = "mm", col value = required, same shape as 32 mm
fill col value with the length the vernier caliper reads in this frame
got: 20.5 mm
